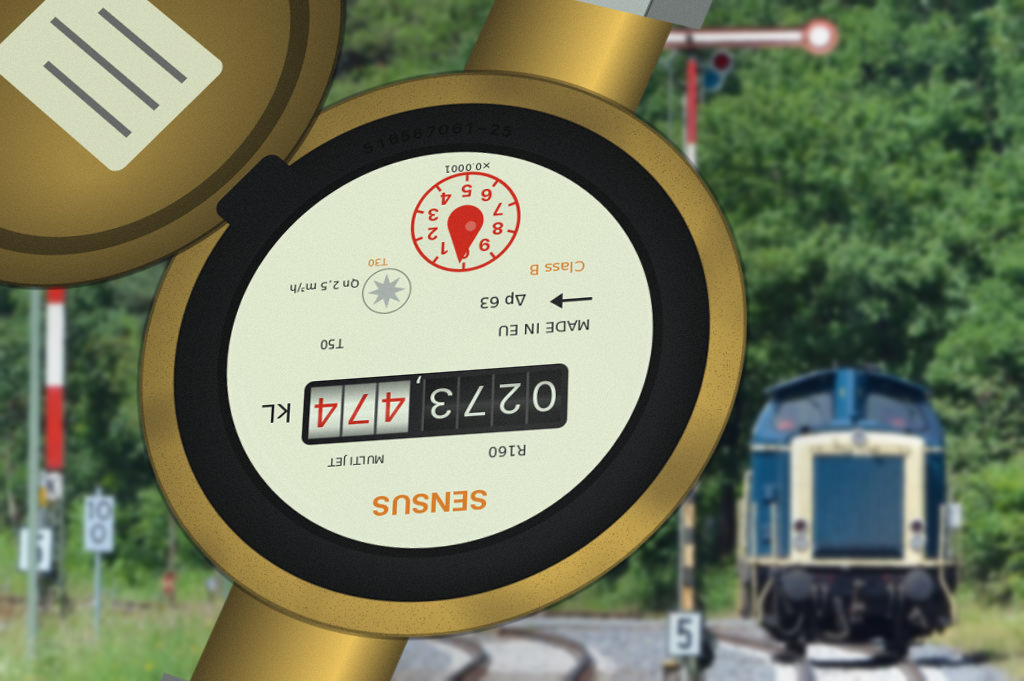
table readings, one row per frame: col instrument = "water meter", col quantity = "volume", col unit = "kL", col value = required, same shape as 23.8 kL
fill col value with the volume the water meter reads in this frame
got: 273.4740 kL
